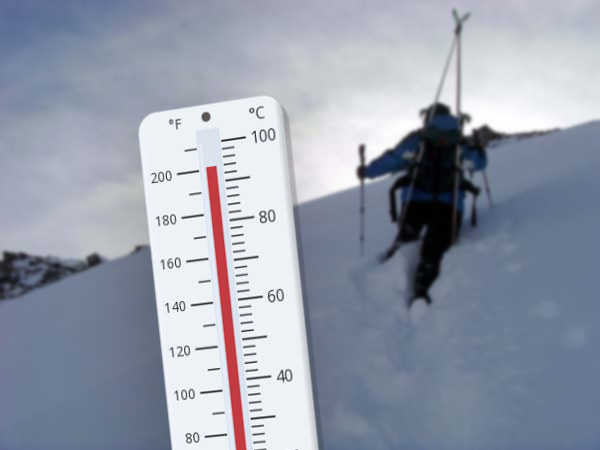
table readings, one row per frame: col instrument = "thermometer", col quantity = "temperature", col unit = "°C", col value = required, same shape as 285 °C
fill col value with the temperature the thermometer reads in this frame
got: 94 °C
